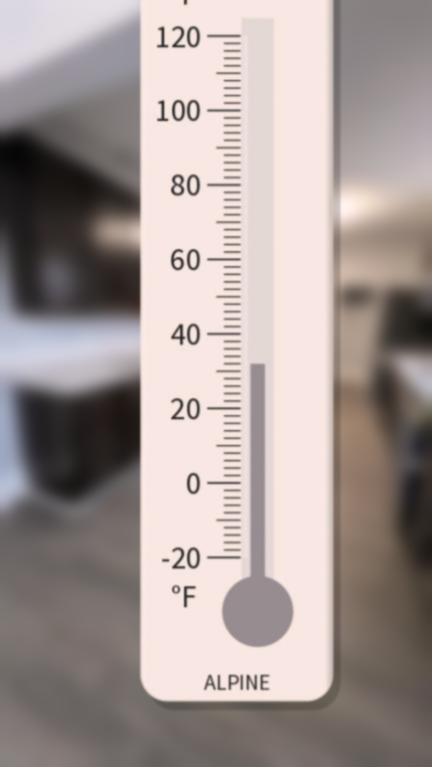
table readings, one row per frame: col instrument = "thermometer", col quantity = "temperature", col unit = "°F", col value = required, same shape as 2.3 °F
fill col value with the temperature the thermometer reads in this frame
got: 32 °F
